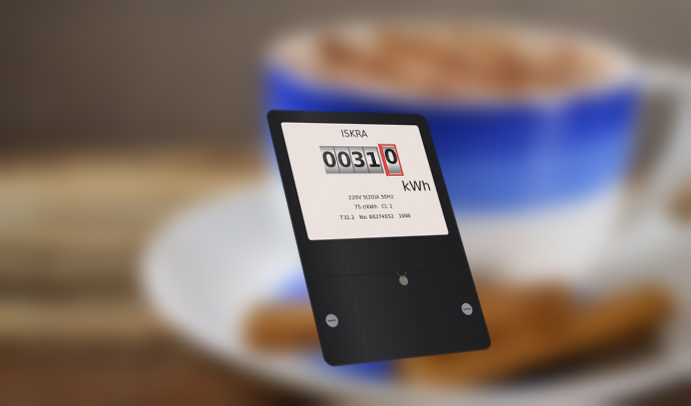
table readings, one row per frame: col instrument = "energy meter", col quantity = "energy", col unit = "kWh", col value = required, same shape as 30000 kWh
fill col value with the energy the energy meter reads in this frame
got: 31.0 kWh
